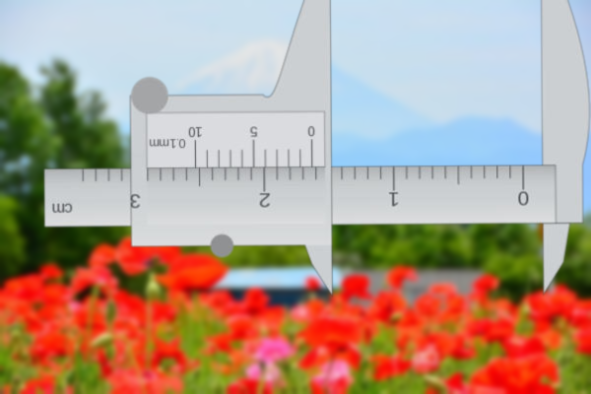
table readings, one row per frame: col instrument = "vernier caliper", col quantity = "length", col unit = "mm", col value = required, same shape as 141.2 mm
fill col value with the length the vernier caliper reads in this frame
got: 16.3 mm
